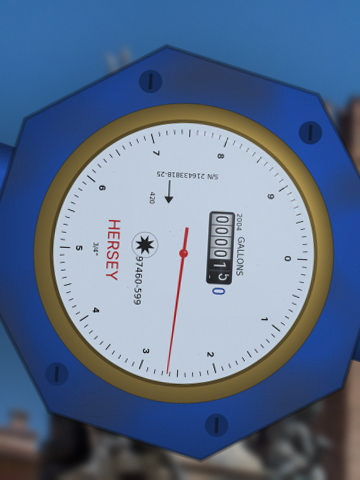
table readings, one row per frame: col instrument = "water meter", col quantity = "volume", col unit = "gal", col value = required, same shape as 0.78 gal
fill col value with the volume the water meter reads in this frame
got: 152.6 gal
